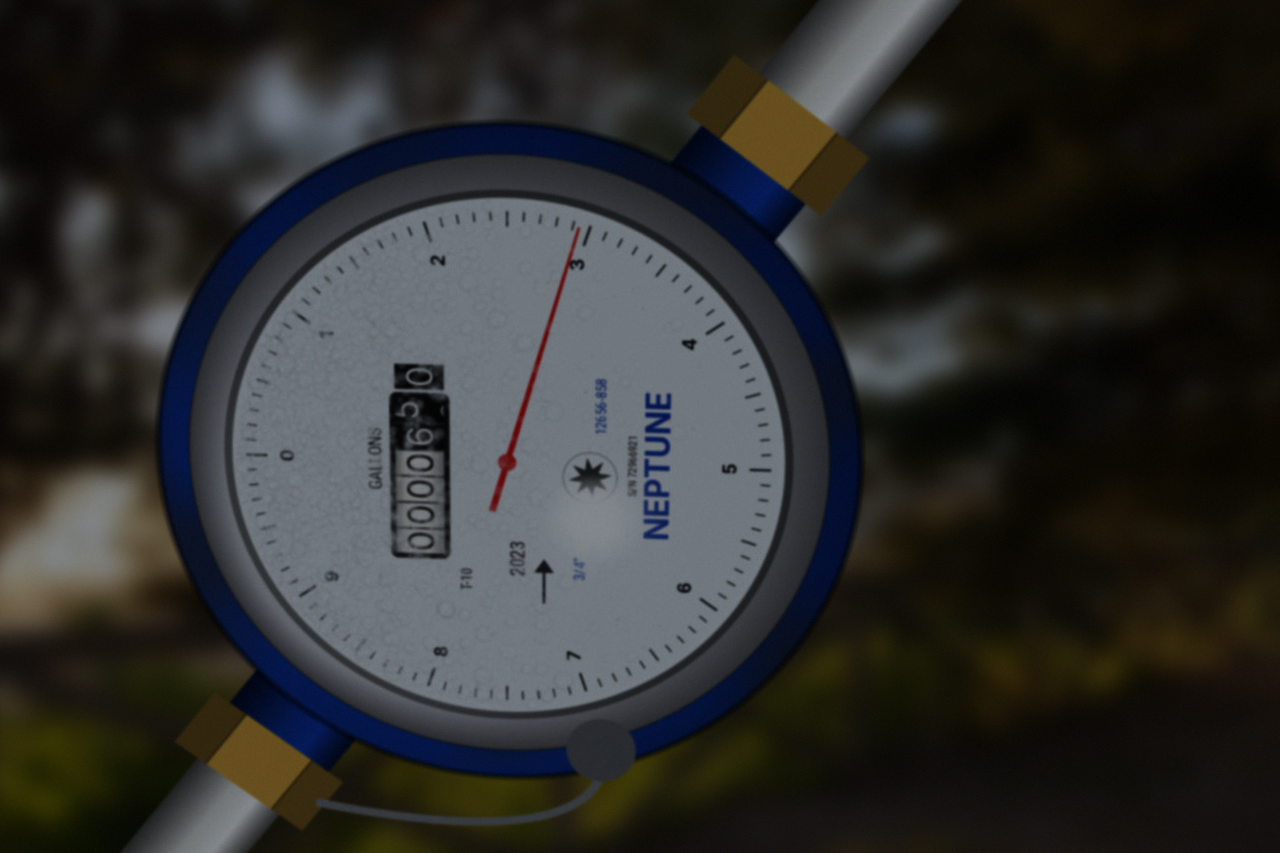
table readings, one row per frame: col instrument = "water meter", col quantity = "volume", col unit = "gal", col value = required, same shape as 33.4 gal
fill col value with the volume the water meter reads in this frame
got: 652.9 gal
